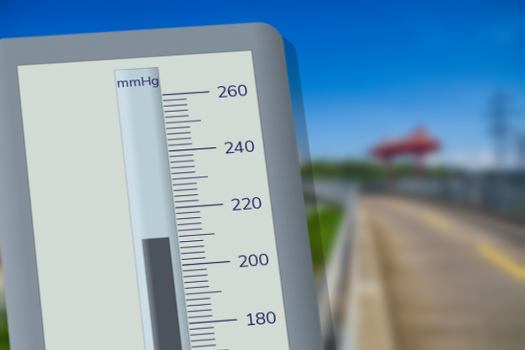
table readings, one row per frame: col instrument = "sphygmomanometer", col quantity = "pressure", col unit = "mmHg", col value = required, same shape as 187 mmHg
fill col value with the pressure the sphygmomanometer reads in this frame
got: 210 mmHg
